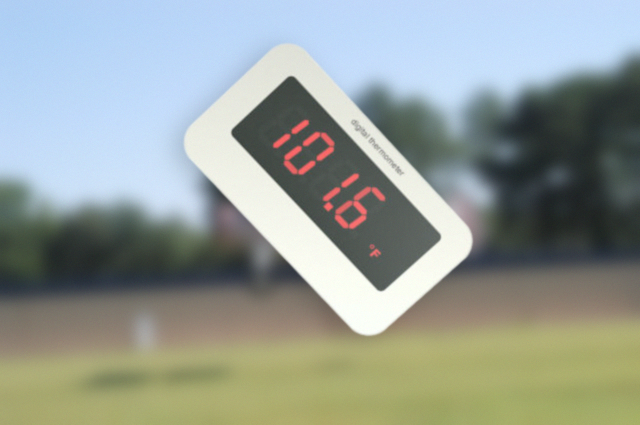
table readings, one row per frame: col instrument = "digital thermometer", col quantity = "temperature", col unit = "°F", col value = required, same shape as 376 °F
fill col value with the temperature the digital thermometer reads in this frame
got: 101.6 °F
